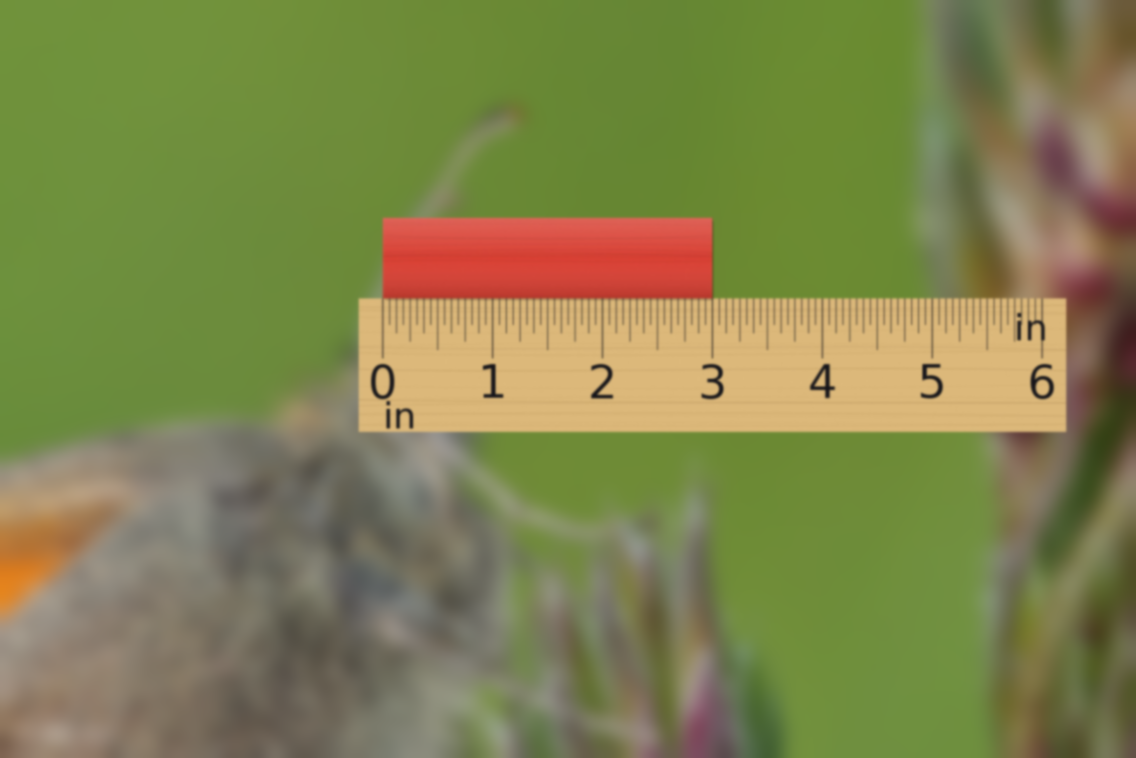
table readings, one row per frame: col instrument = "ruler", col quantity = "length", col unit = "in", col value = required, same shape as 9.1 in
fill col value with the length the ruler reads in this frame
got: 3 in
